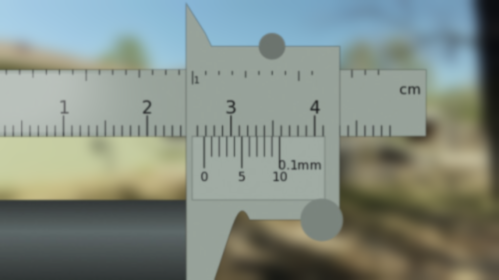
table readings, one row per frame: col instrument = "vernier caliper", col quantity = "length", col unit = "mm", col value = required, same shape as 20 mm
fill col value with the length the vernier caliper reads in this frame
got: 26.8 mm
